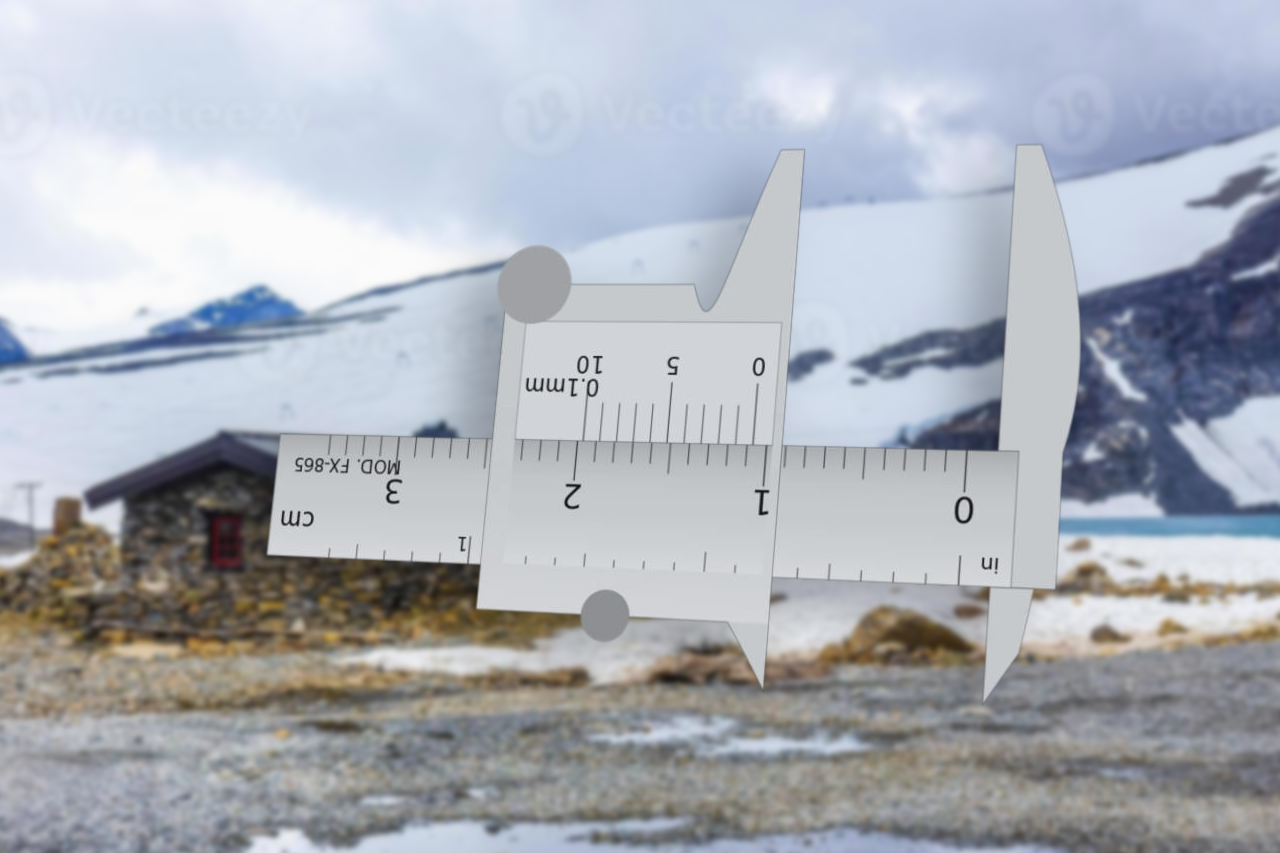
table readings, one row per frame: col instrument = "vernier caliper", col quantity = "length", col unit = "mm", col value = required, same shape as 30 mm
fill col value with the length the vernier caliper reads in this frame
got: 10.7 mm
